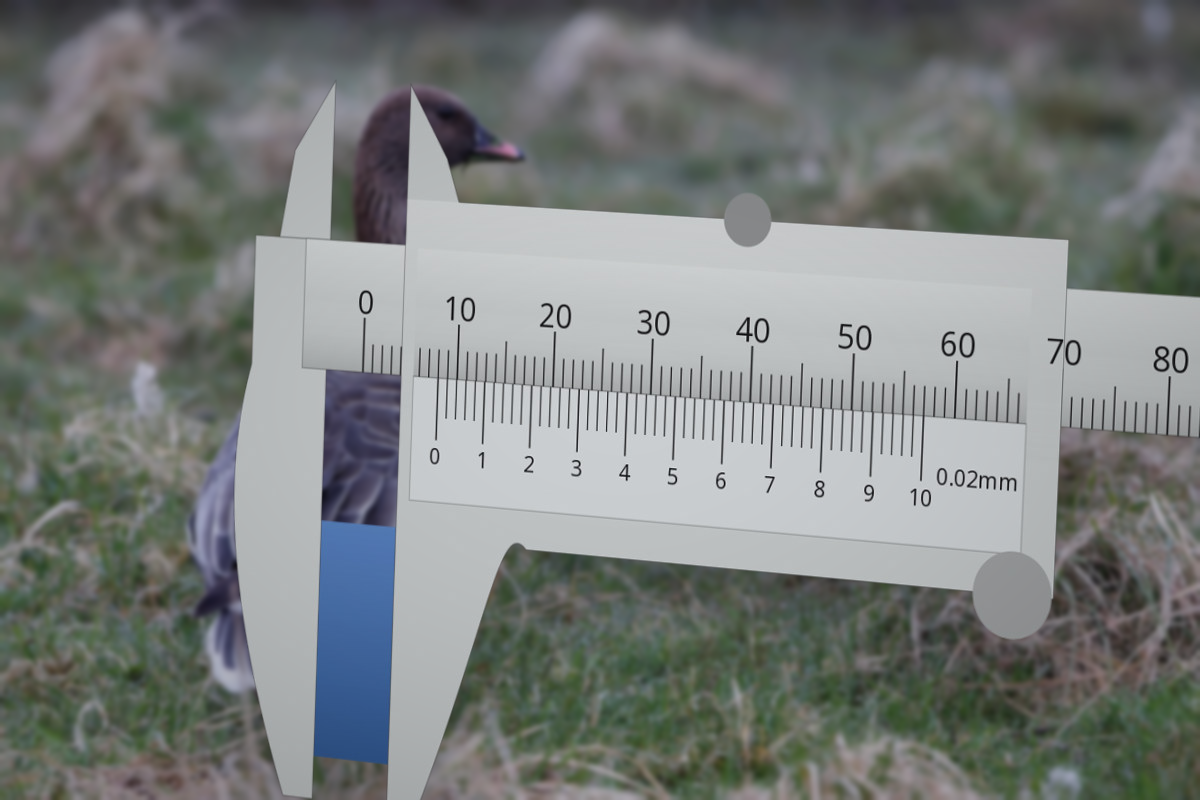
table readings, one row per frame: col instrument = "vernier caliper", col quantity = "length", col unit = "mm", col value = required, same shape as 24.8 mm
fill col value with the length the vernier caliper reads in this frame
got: 8.0 mm
